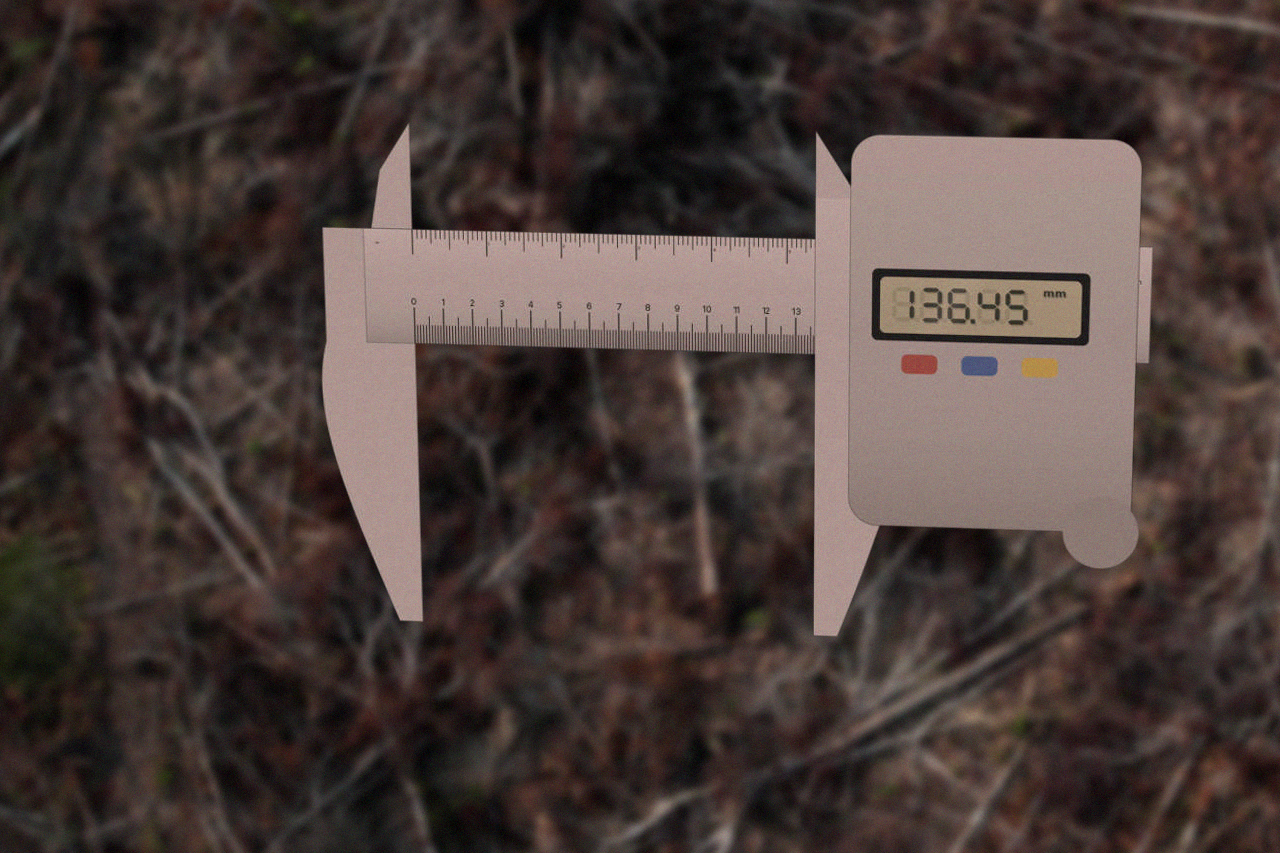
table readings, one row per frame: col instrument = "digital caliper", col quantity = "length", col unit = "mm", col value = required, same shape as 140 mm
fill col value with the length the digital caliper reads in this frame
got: 136.45 mm
